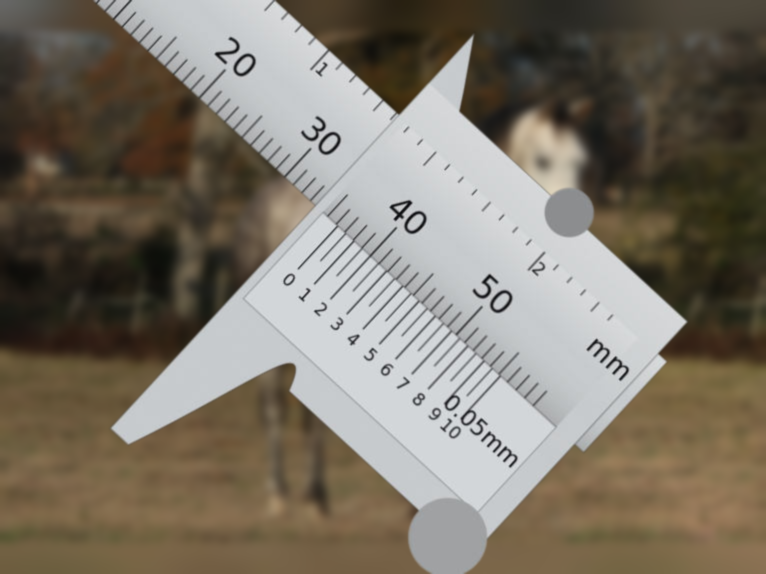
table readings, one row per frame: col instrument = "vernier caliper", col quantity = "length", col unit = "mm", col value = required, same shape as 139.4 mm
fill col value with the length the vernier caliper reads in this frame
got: 36.2 mm
